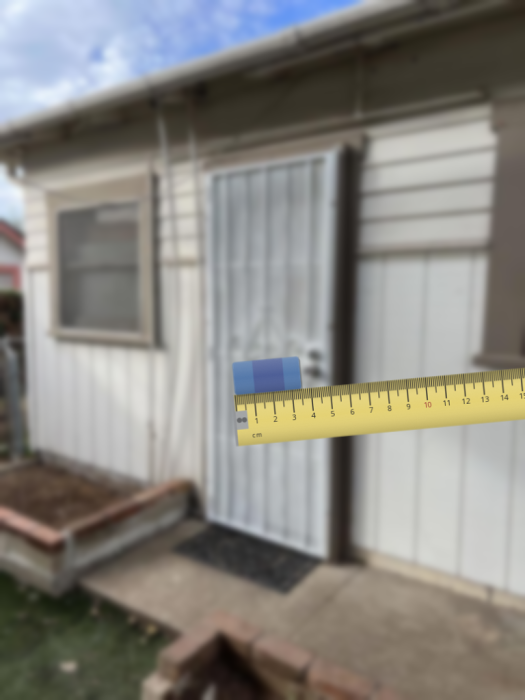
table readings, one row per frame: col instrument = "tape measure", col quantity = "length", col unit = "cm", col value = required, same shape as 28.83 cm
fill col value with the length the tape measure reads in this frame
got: 3.5 cm
